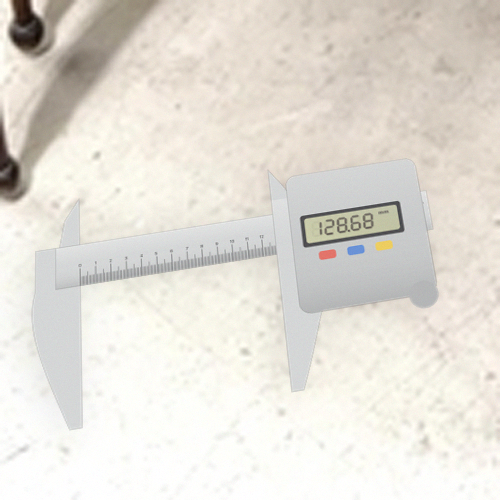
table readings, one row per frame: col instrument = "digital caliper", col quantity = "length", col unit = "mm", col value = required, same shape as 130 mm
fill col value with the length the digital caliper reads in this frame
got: 128.68 mm
